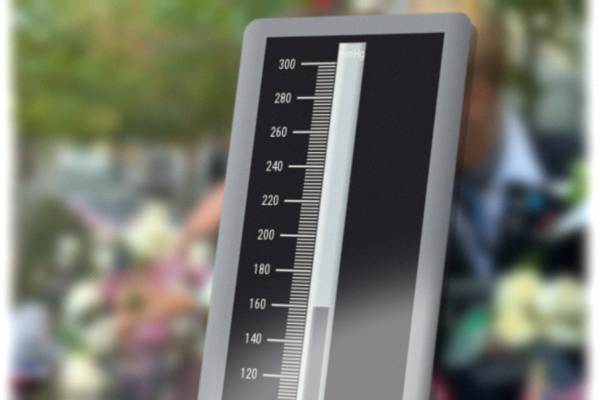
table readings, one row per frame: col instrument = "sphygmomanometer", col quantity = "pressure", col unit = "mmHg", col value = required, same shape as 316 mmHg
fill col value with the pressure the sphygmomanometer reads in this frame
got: 160 mmHg
